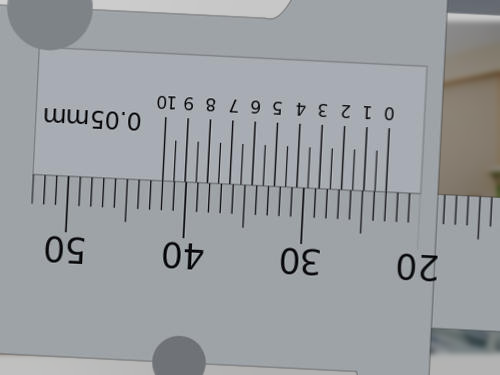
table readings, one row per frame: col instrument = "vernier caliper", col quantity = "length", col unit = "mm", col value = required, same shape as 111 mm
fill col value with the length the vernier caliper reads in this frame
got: 23.0 mm
